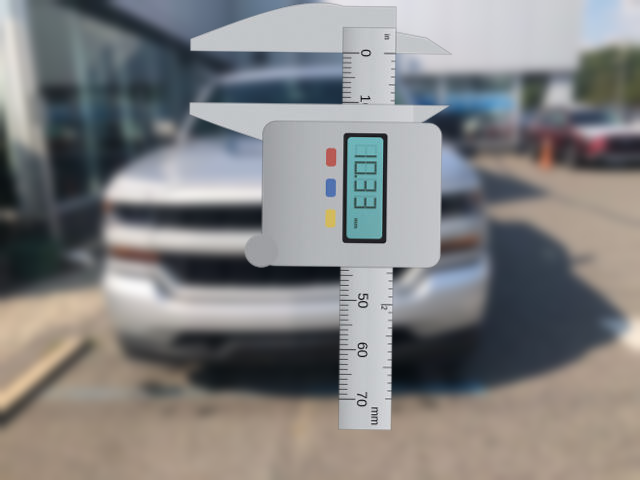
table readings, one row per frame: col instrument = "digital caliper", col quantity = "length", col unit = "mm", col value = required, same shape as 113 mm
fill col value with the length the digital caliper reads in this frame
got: 10.33 mm
